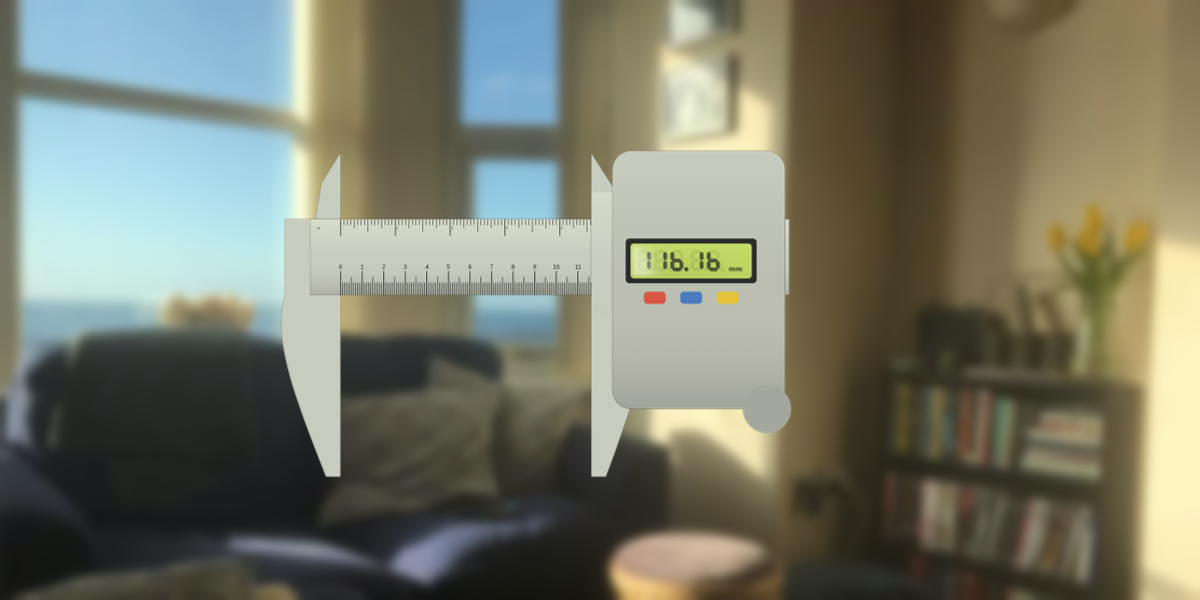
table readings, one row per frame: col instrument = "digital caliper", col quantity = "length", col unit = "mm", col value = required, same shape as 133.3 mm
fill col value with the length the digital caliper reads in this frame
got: 116.16 mm
